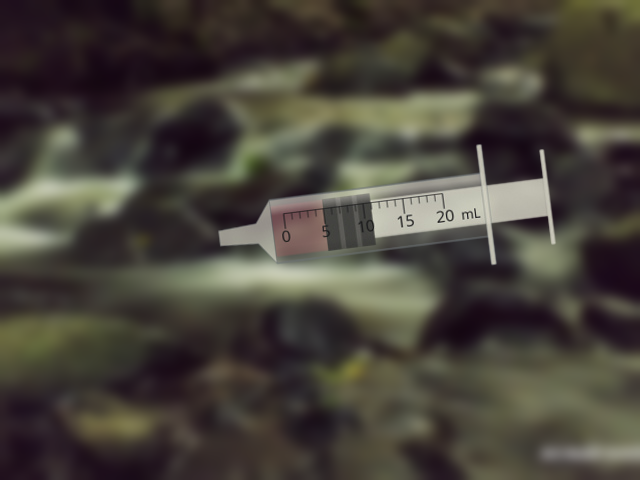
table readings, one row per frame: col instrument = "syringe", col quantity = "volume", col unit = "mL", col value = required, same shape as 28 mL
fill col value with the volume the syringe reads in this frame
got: 5 mL
